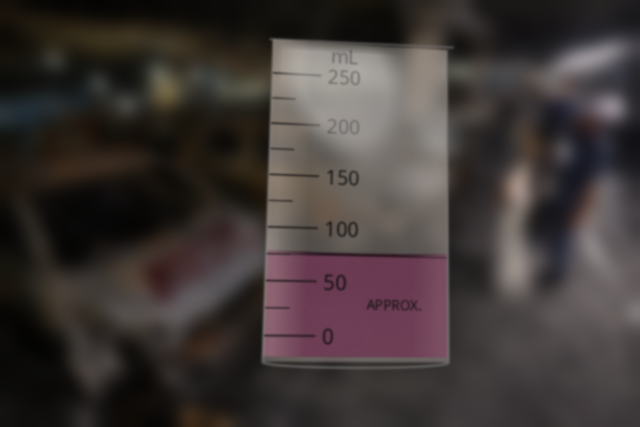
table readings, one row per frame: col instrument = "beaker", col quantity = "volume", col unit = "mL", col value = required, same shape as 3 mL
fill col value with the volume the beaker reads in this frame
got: 75 mL
